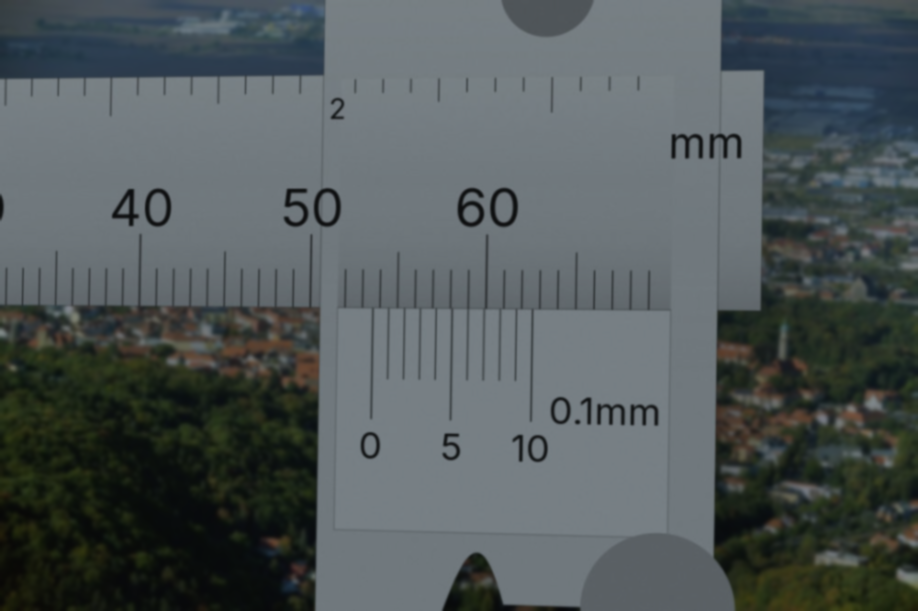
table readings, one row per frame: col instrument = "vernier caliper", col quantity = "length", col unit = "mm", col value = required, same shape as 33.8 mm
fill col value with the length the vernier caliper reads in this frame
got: 53.6 mm
